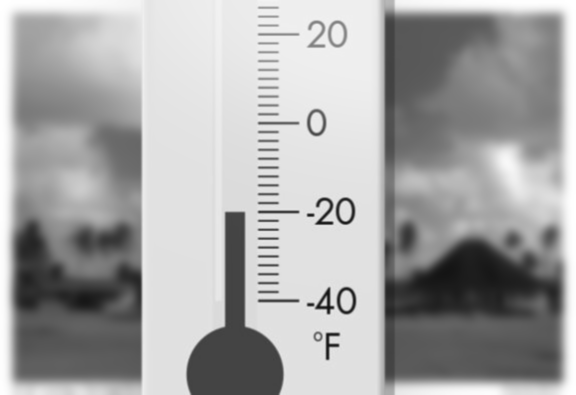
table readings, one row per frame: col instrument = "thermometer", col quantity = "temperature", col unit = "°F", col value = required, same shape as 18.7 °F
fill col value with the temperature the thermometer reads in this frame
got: -20 °F
